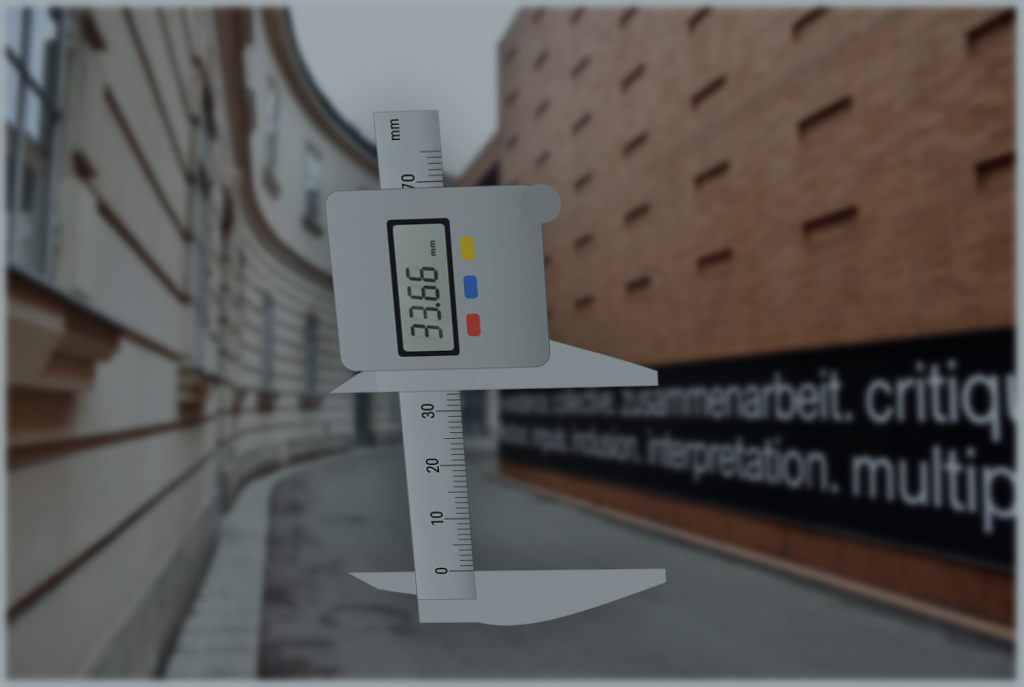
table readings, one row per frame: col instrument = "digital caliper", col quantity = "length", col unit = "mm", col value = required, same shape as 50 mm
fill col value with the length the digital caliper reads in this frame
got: 33.66 mm
